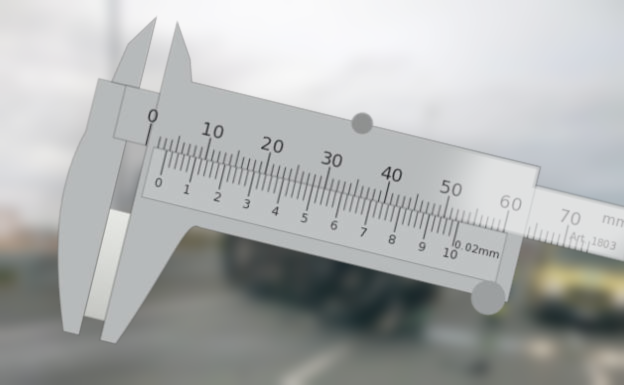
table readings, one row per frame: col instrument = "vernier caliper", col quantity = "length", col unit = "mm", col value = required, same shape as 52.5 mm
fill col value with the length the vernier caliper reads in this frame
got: 3.5 mm
